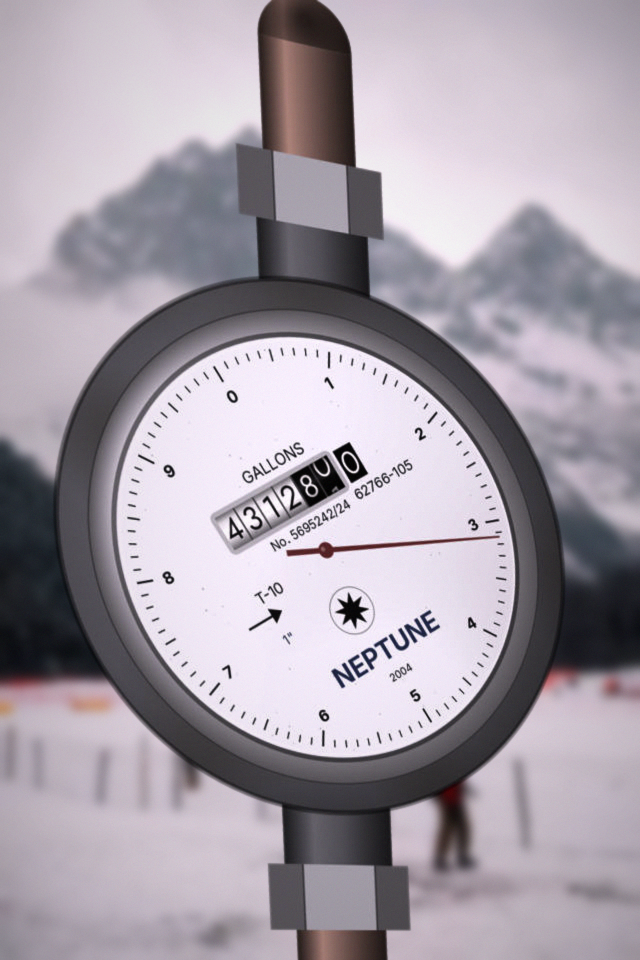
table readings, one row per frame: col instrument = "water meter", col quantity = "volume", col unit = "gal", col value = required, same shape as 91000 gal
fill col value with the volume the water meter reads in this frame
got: 4312803.1 gal
